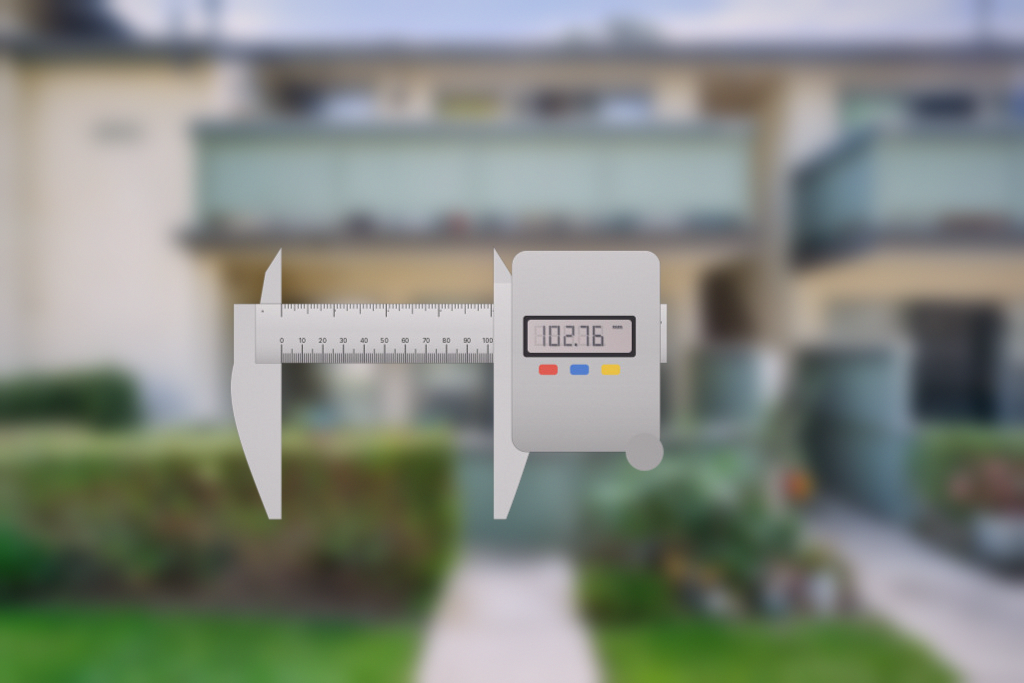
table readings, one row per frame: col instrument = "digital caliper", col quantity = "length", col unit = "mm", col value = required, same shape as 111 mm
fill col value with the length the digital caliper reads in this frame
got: 102.76 mm
